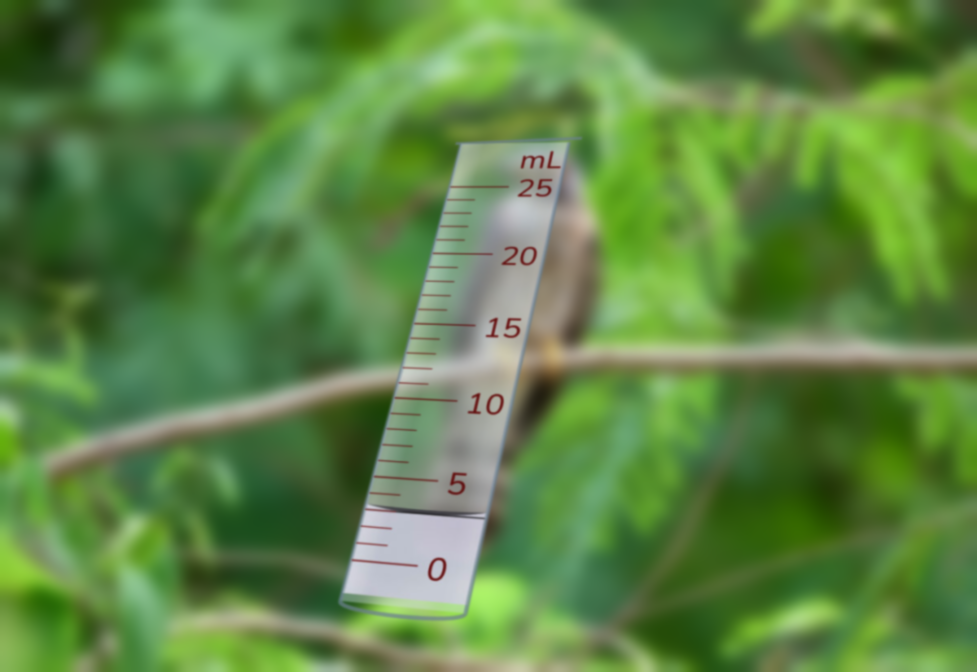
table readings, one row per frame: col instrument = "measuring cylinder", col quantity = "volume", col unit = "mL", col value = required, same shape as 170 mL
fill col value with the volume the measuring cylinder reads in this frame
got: 3 mL
